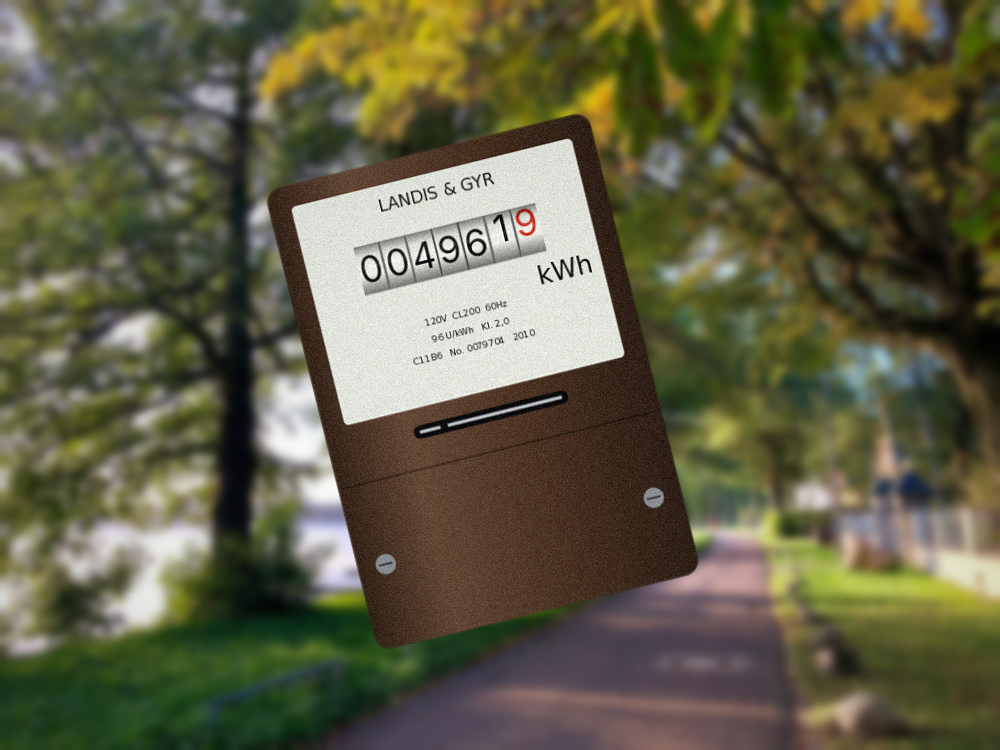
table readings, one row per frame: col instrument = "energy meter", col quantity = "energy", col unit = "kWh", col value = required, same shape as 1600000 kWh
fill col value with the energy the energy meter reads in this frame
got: 4961.9 kWh
